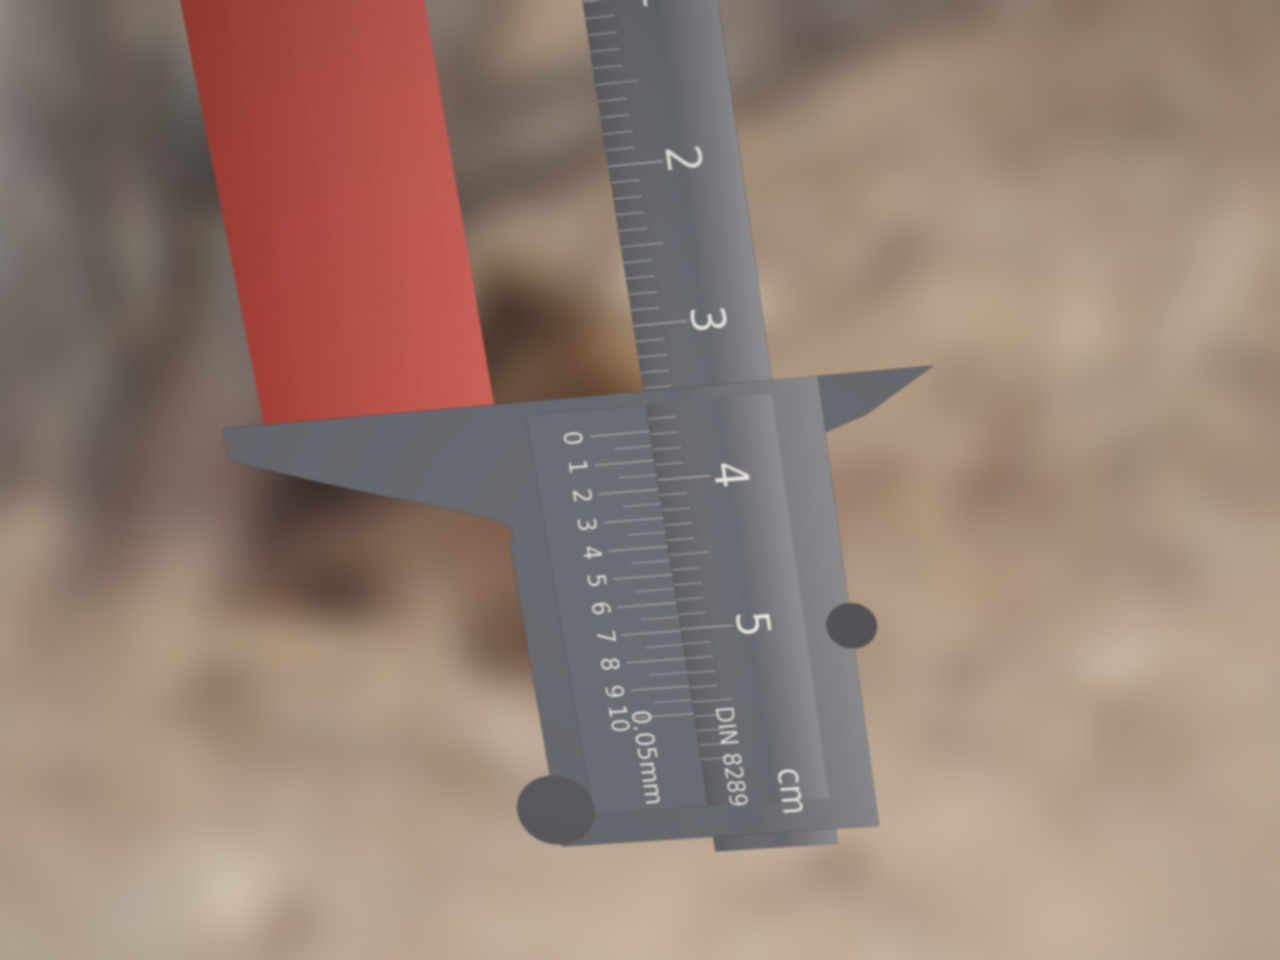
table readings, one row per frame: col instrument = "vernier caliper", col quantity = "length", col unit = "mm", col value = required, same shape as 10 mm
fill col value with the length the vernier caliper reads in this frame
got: 36.8 mm
